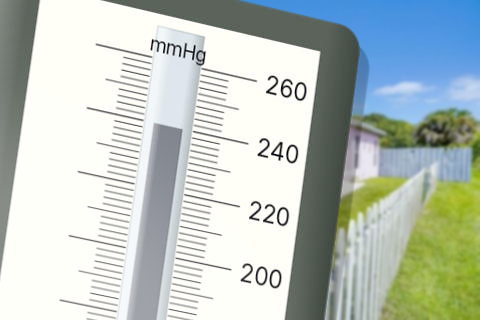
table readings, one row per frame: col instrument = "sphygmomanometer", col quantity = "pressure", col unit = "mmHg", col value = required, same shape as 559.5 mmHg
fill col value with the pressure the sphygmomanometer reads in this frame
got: 240 mmHg
